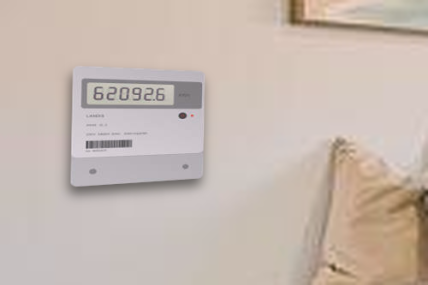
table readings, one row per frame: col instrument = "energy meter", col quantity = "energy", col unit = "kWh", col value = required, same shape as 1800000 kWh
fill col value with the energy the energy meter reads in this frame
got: 62092.6 kWh
